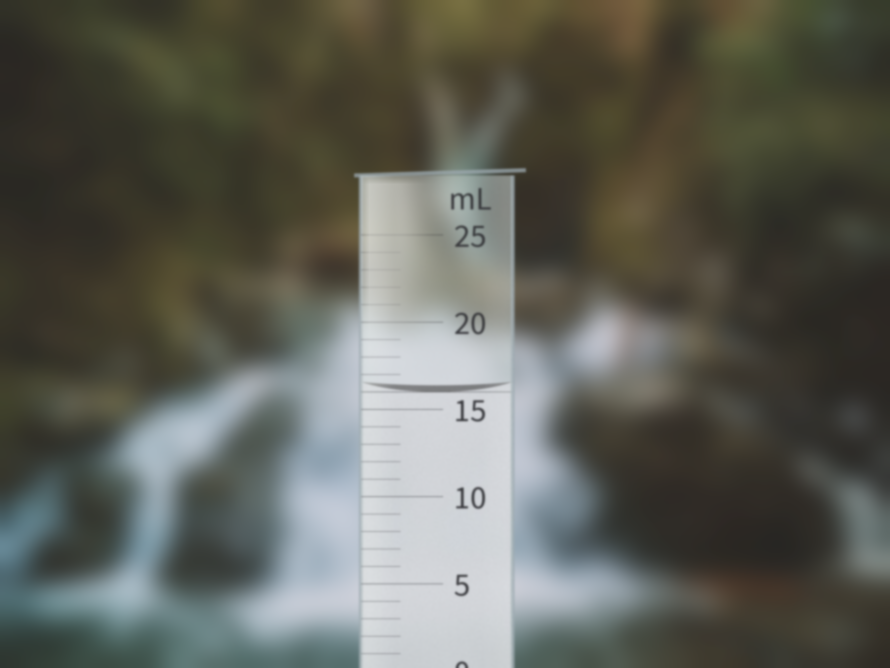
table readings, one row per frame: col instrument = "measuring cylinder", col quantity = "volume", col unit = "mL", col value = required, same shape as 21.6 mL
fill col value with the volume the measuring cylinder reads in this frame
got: 16 mL
